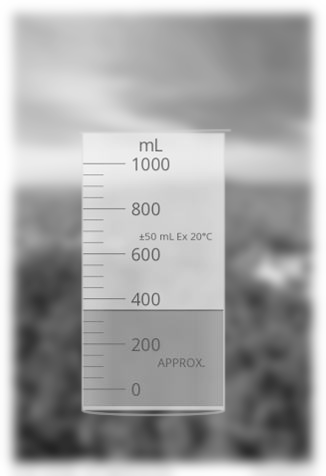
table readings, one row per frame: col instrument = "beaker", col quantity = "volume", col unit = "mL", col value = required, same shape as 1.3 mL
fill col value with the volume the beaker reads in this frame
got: 350 mL
